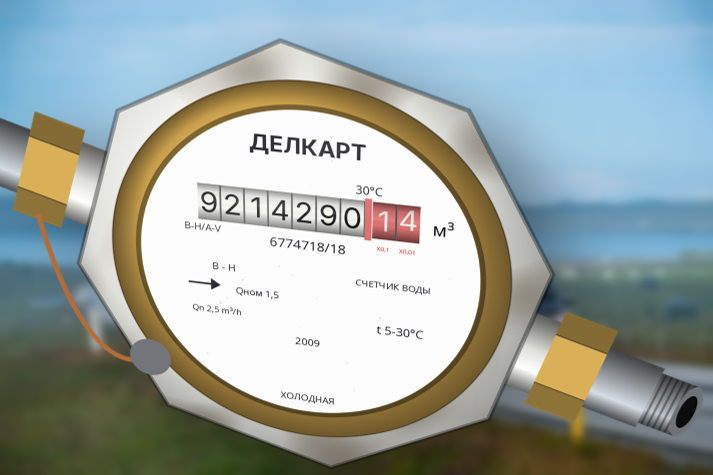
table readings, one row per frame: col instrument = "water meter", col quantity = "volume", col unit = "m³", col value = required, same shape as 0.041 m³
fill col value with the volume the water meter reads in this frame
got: 9214290.14 m³
